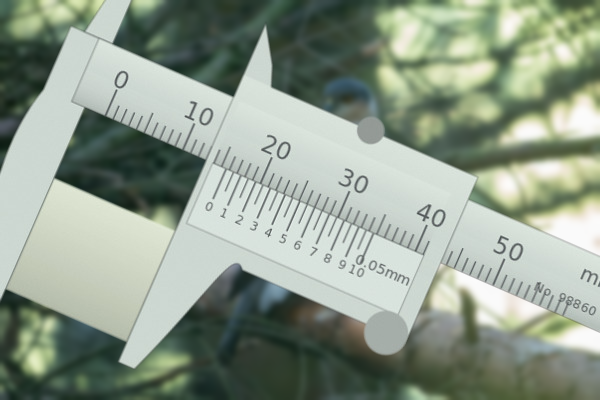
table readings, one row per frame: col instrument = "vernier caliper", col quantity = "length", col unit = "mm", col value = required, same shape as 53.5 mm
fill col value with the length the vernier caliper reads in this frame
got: 15.6 mm
